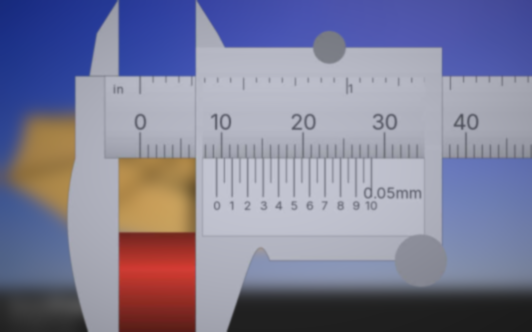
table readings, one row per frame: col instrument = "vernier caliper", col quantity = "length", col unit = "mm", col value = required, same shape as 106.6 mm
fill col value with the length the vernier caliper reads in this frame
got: 9.4 mm
